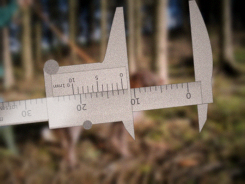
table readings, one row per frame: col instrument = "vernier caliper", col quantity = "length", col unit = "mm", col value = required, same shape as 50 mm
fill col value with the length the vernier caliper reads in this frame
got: 12.2 mm
